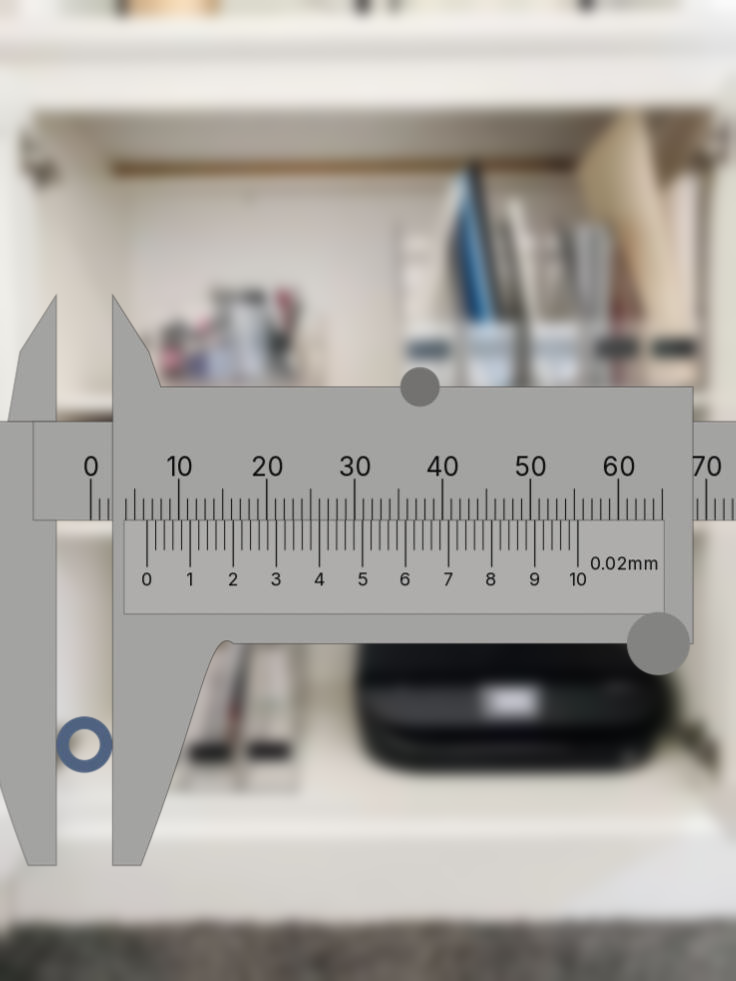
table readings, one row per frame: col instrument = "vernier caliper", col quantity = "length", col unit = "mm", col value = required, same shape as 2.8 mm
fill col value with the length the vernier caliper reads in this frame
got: 6.4 mm
